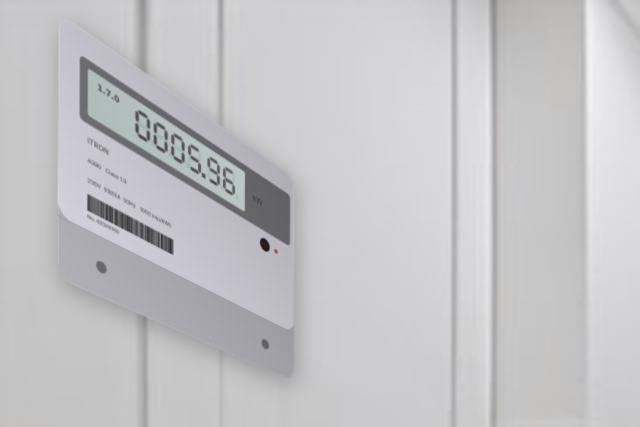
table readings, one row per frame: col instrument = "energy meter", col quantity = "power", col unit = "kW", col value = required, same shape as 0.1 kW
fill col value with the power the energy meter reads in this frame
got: 5.96 kW
